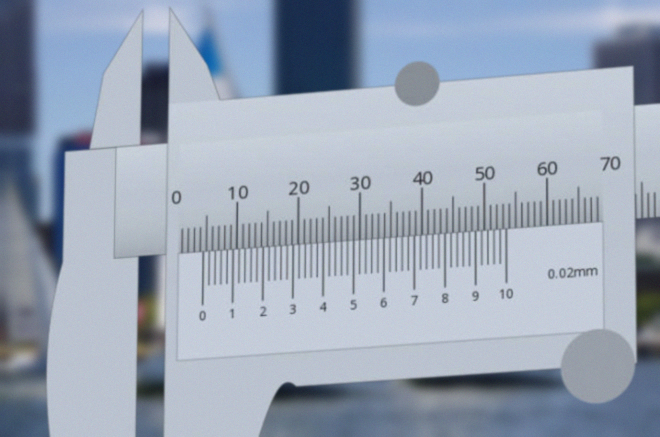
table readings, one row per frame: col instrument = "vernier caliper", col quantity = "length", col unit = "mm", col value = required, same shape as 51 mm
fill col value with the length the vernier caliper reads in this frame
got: 4.5 mm
